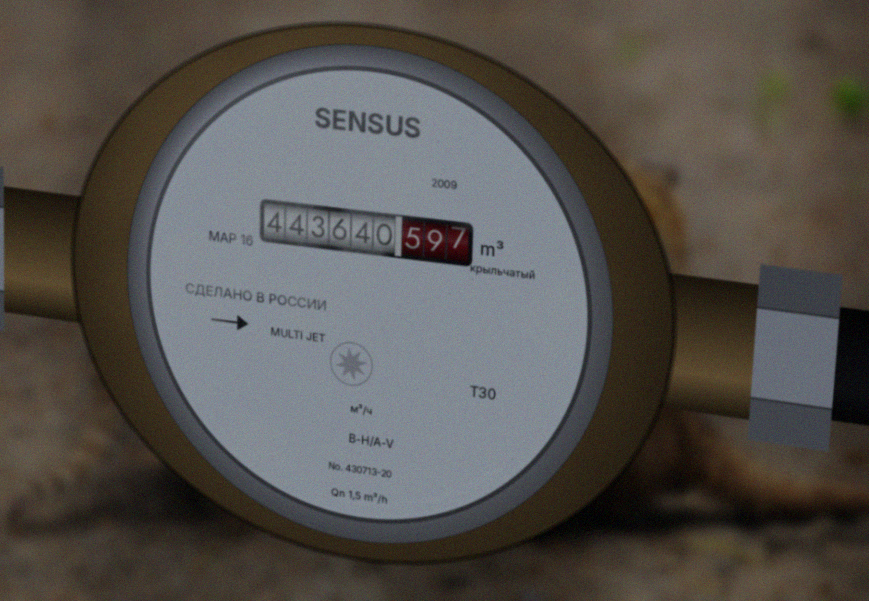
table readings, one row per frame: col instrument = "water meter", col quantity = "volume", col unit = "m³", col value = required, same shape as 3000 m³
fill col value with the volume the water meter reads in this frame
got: 443640.597 m³
